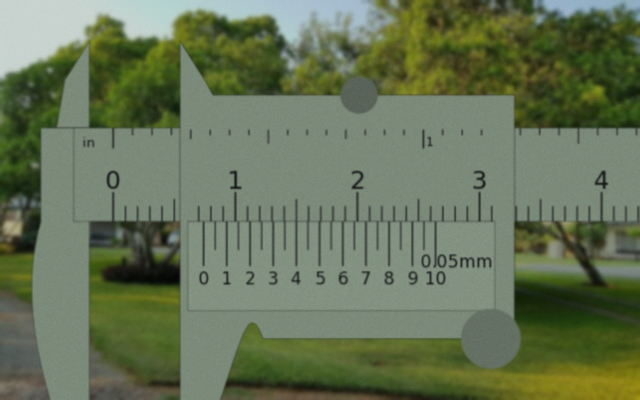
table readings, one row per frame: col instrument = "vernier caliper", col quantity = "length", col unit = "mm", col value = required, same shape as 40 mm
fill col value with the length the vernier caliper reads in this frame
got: 7.4 mm
